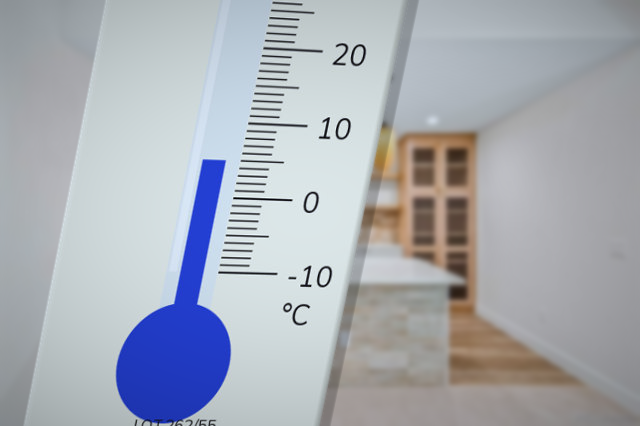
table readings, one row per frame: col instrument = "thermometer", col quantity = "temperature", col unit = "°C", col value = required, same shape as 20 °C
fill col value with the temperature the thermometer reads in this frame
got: 5 °C
